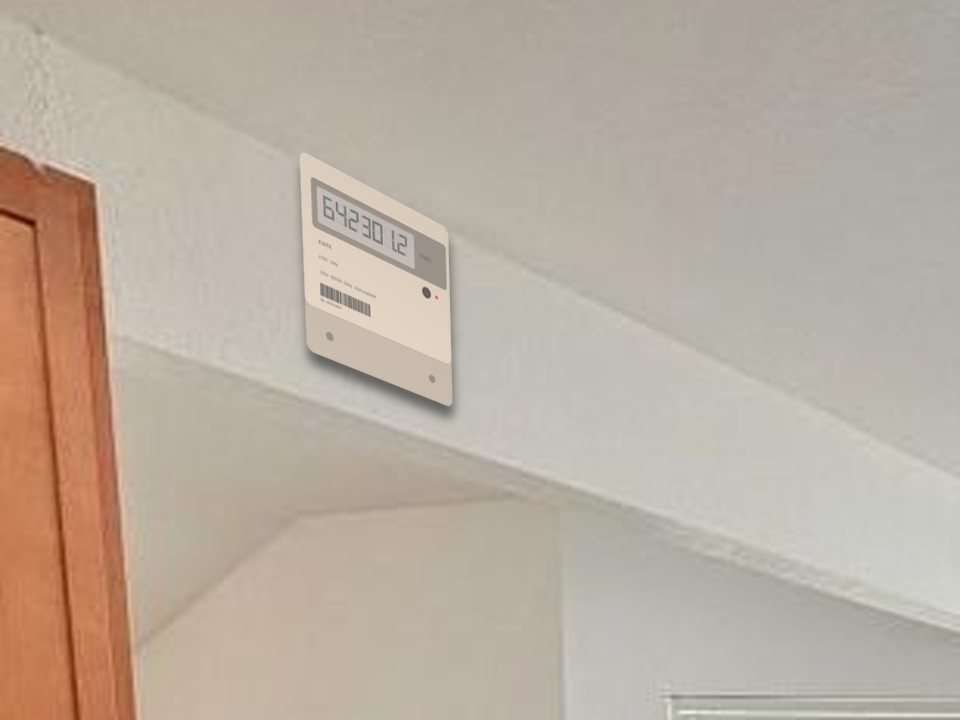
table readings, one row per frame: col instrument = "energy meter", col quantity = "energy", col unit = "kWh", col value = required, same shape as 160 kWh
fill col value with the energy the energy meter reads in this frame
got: 642301.2 kWh
